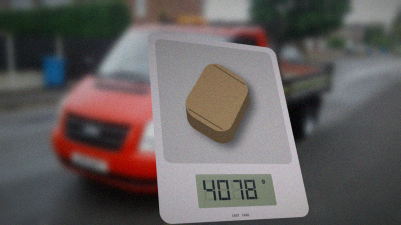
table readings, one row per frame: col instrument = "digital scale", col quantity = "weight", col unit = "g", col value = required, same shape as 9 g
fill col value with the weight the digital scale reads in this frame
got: 4078 g
